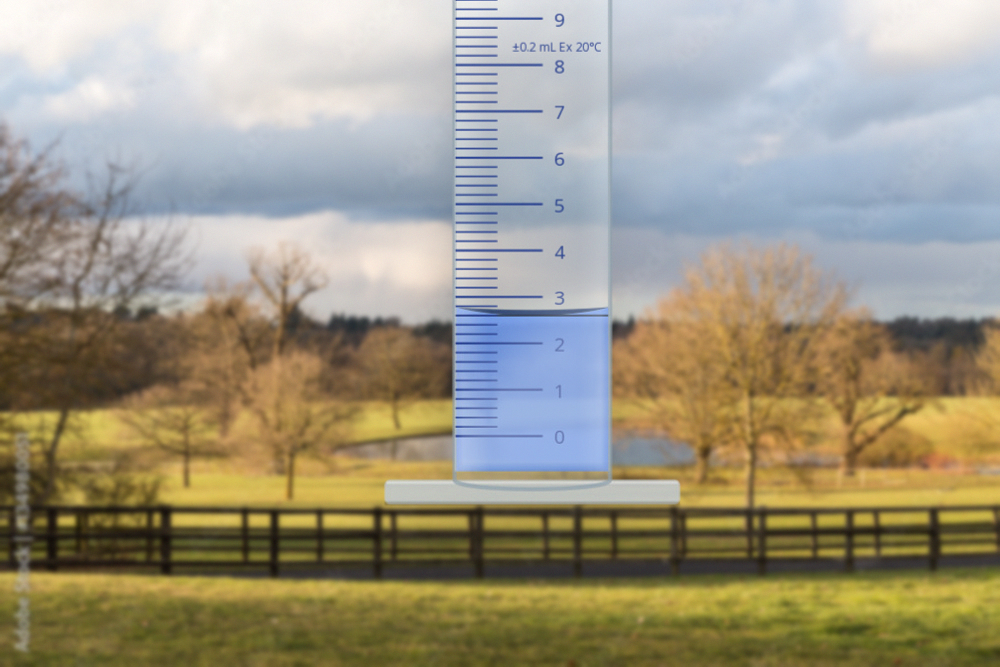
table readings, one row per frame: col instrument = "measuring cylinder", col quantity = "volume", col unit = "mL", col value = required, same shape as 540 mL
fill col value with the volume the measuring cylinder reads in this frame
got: 2.6 mL
